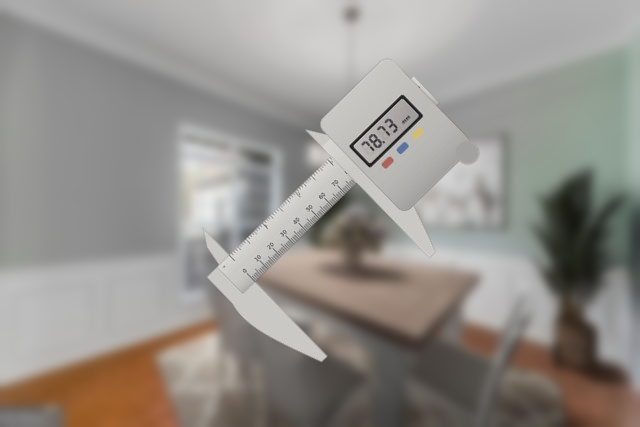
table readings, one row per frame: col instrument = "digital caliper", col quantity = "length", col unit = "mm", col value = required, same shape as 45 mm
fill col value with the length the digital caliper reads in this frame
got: 78.73 mm
